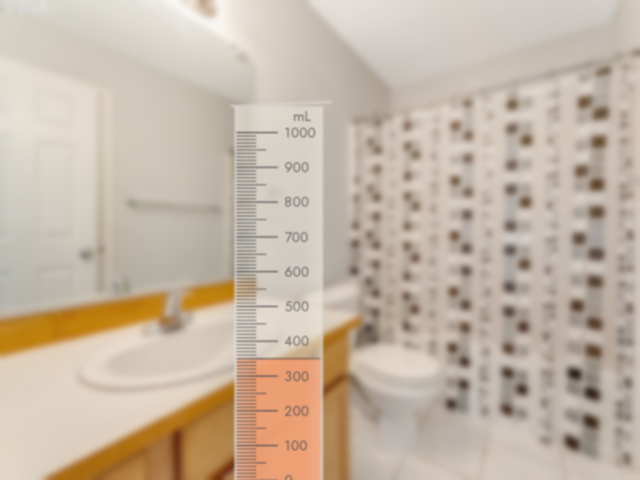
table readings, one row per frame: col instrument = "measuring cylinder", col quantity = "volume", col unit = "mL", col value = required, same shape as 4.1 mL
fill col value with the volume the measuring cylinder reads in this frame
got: 350 mL
